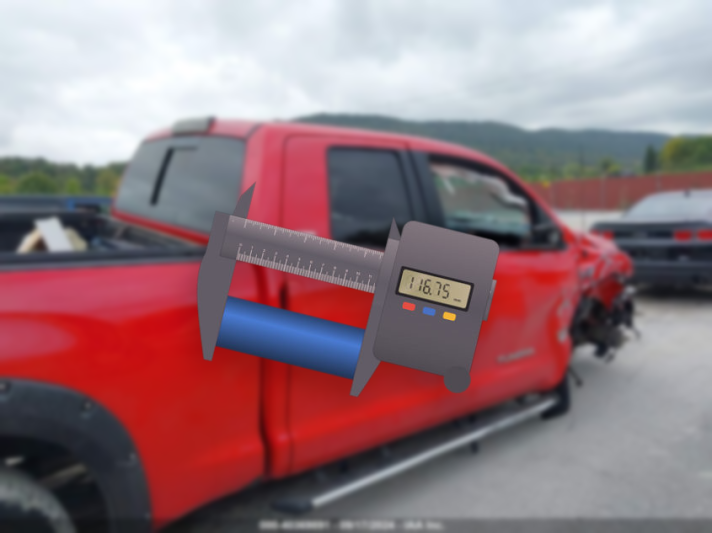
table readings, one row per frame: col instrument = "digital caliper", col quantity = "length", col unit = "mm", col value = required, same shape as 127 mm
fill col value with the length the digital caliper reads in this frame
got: 116.75 mm
